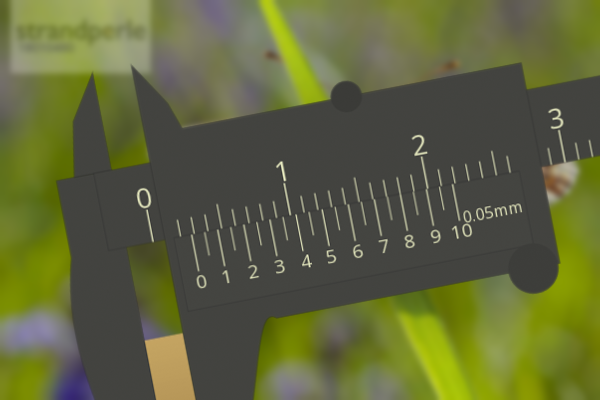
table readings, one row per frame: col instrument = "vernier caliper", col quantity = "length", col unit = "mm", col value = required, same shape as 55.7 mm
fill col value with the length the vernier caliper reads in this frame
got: 2.8 mm
